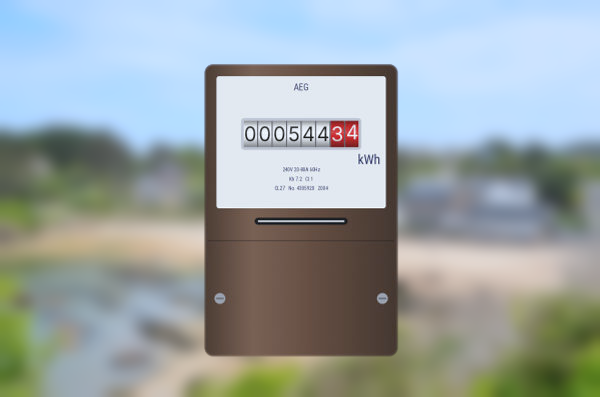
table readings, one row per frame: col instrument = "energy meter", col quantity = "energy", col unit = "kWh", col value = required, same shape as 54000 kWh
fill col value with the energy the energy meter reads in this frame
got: 544.34 kWh
